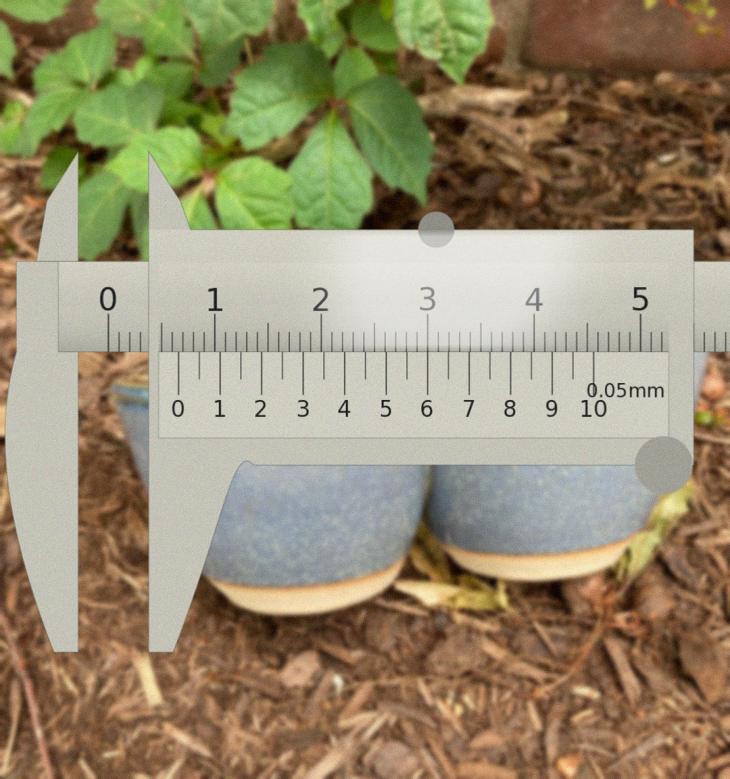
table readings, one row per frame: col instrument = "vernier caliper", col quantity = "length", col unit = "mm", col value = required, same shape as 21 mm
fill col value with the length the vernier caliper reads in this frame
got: 6.6 mm
